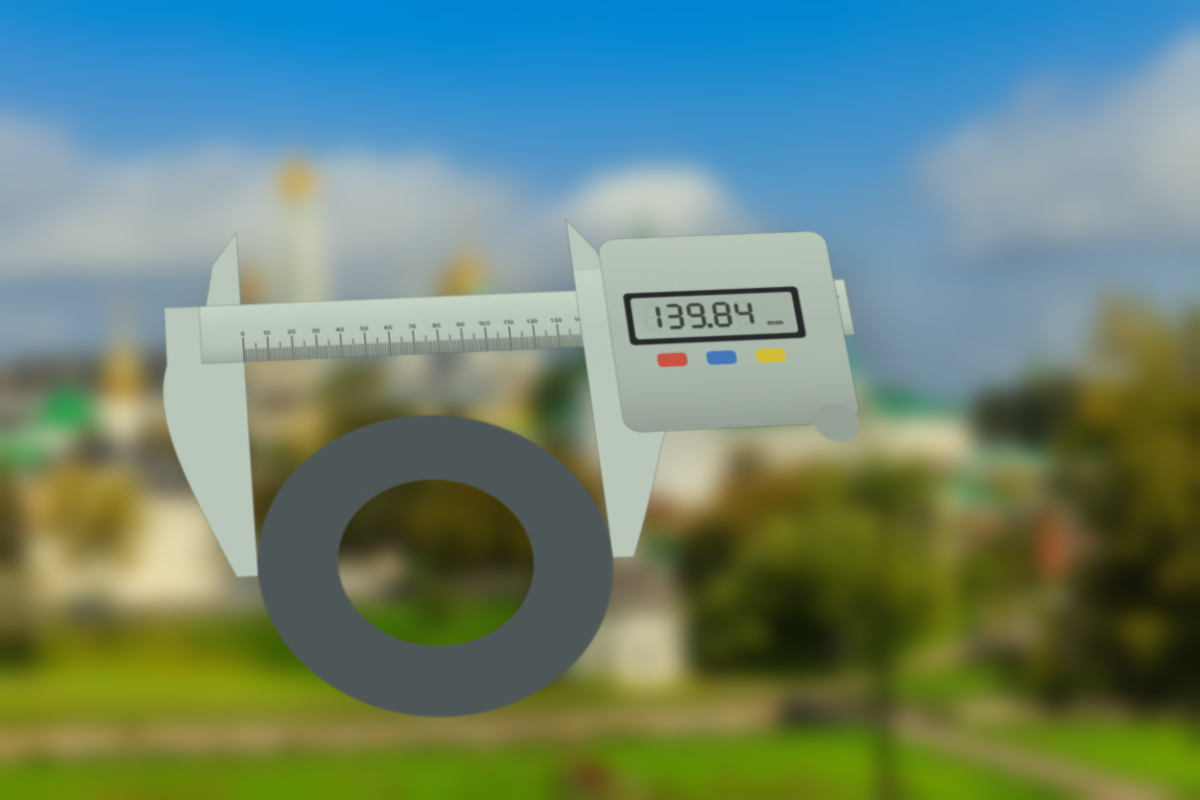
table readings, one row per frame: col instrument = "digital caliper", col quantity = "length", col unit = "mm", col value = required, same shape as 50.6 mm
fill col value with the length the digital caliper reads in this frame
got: 139.84 mm
